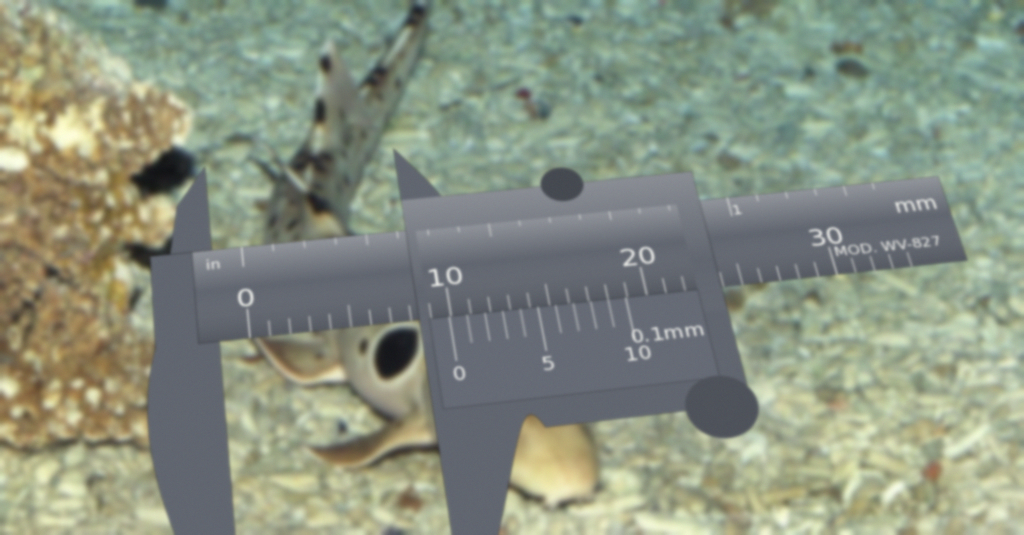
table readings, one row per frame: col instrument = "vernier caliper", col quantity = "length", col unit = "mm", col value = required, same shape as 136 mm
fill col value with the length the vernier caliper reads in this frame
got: 9.9 mm
